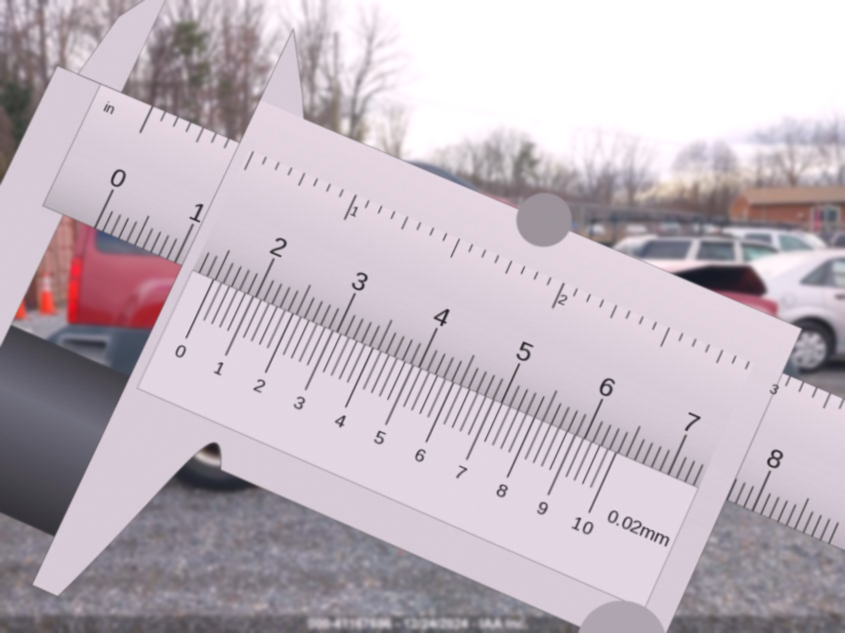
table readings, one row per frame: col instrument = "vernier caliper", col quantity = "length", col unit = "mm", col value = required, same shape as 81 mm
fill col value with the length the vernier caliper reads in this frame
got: 14.8 mm
